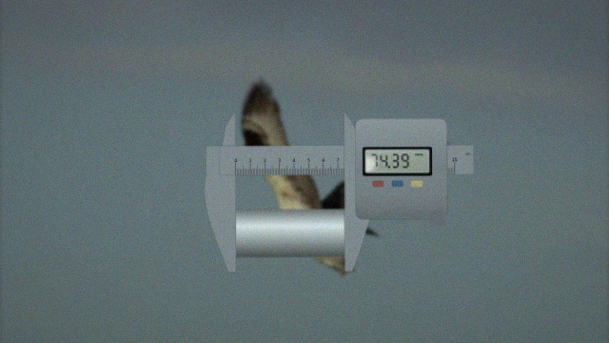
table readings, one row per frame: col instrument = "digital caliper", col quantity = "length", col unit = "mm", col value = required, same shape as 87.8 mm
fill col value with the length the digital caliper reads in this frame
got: 74.39 mm
